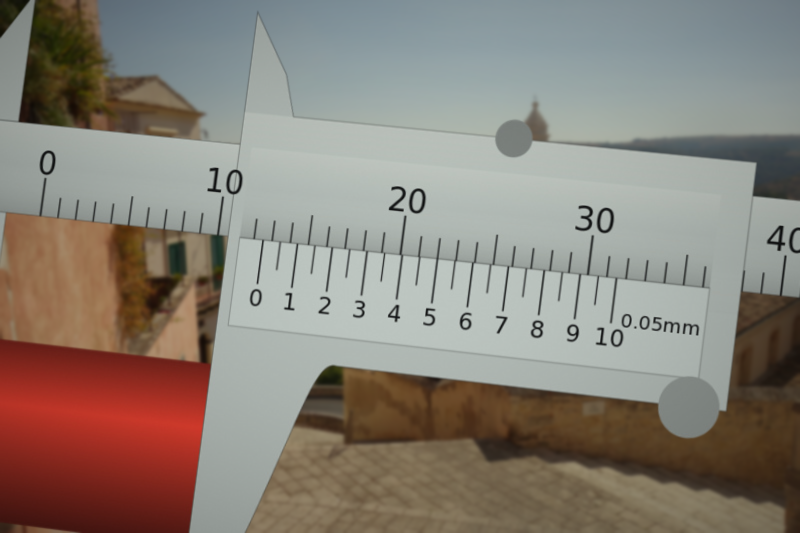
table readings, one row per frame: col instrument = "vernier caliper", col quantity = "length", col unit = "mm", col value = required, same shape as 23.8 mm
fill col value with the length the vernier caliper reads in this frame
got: 12.5 mm
